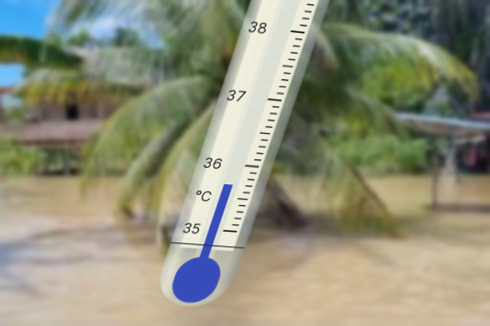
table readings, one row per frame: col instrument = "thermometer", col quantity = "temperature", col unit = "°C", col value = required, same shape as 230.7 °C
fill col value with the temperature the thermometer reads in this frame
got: 35.7 °C
